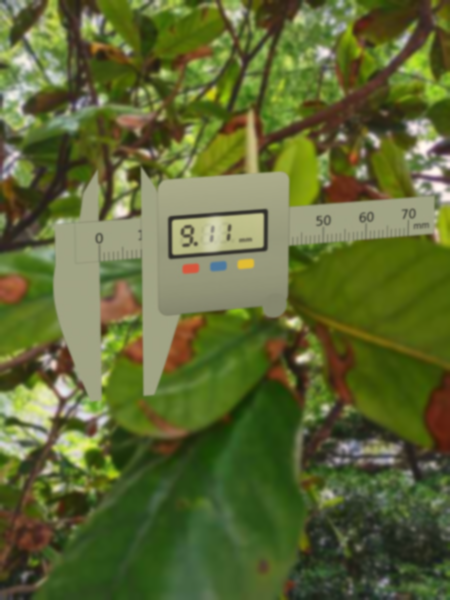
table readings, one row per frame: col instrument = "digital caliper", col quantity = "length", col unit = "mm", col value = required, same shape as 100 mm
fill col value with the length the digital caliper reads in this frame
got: 9.11 mm
